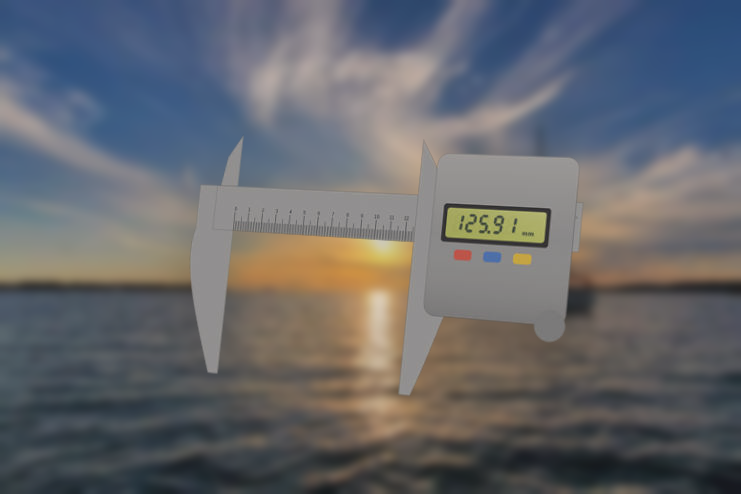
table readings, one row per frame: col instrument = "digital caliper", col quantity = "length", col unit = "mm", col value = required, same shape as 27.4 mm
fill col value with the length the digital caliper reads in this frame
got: 125.91 mm
